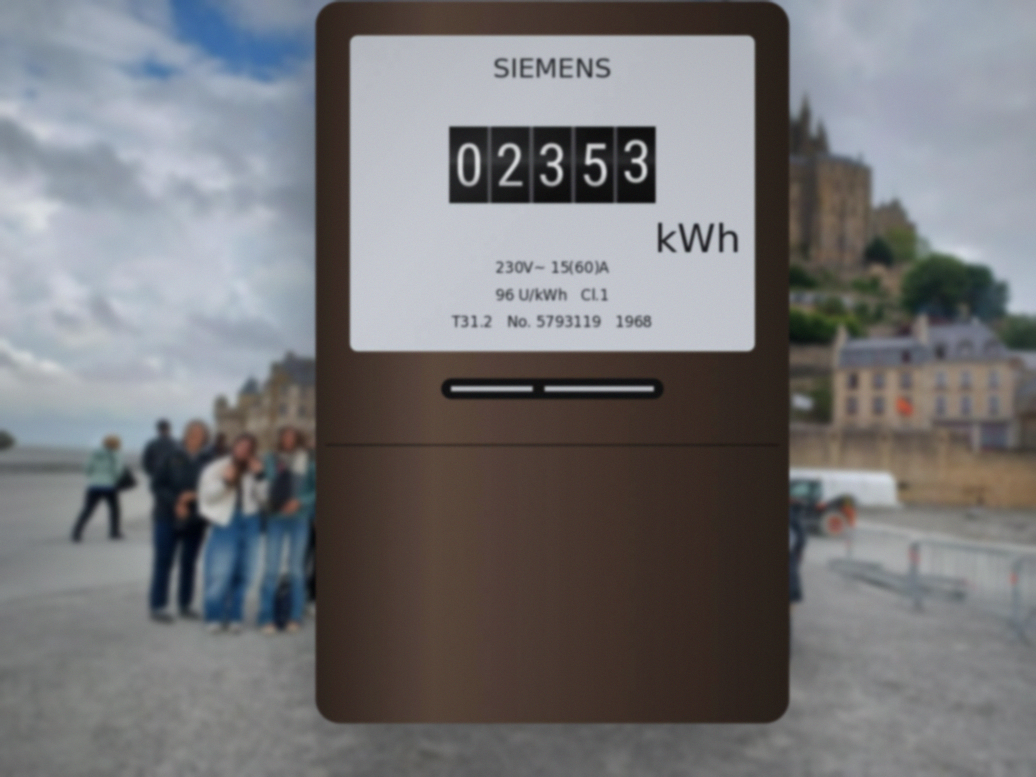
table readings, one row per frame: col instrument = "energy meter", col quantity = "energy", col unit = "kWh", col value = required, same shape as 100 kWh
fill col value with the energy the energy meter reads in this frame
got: 2353 kWh
